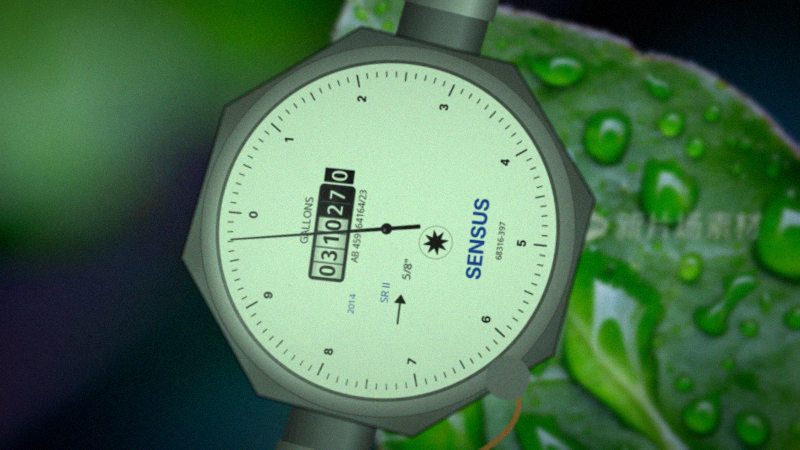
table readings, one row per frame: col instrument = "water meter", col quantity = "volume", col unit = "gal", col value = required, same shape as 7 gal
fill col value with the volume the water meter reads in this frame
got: 310269.7 gal
